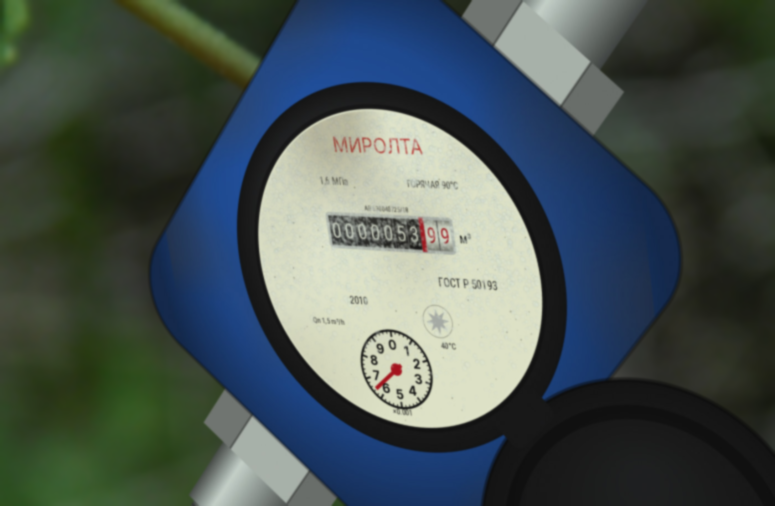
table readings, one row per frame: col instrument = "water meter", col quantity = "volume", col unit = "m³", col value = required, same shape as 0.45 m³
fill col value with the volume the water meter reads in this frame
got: 53.996 m³
